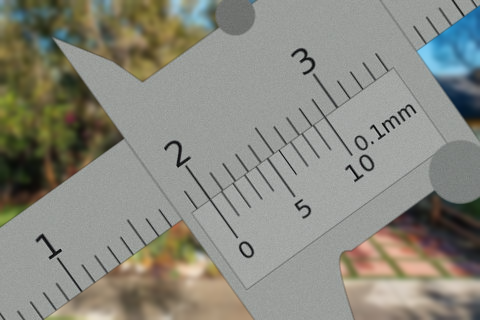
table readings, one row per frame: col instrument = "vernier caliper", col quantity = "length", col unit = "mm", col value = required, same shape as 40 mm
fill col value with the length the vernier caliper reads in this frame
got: 20.0 mm
